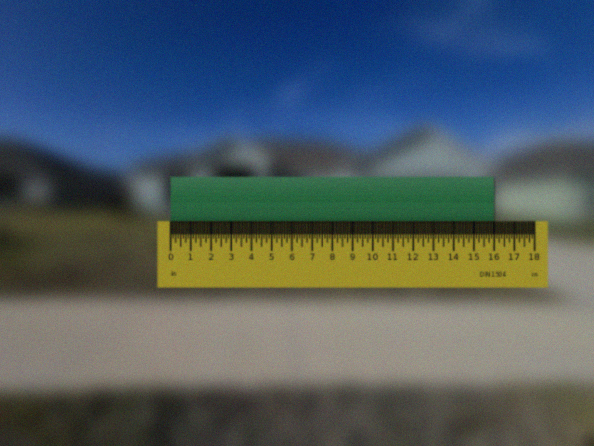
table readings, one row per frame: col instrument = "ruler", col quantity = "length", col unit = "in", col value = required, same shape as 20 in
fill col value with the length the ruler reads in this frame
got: 16 in
